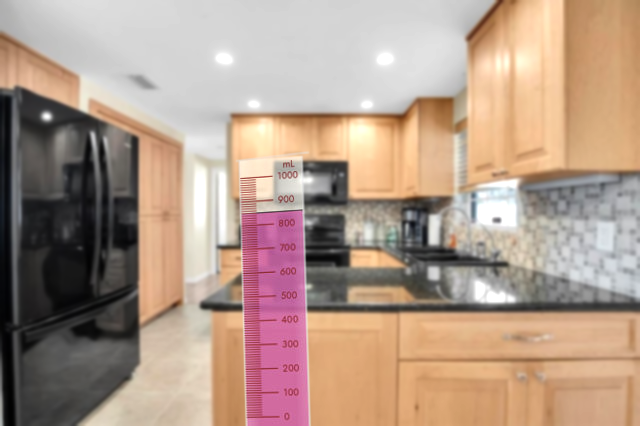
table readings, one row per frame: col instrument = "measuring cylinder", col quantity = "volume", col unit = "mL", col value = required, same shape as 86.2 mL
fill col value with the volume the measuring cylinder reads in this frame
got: 850 mL
